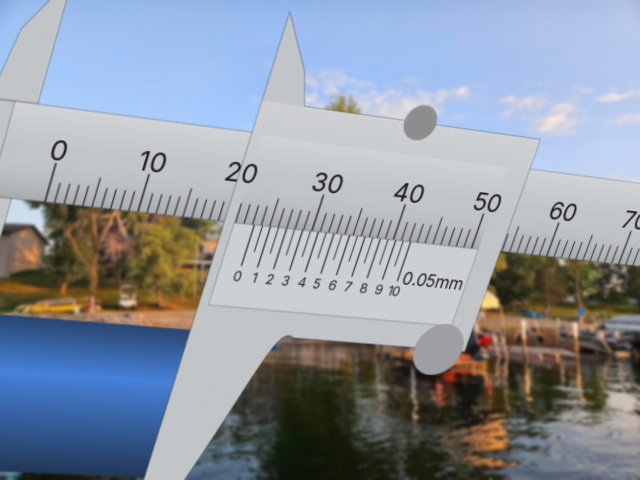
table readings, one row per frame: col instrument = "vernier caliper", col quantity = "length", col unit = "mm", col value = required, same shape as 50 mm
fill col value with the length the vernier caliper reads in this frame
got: 23.2 mm
